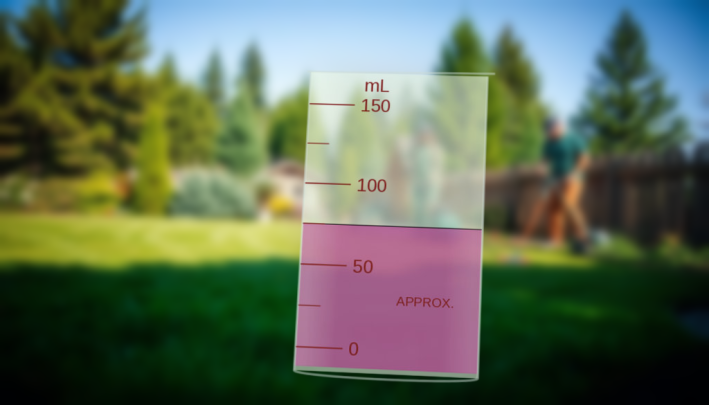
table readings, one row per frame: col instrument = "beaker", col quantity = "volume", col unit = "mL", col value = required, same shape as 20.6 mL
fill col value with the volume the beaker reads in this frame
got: 75 mL
